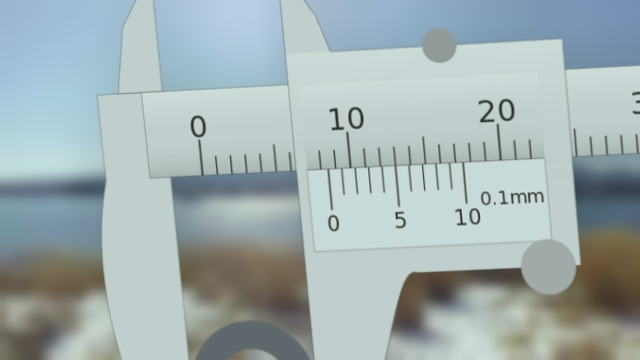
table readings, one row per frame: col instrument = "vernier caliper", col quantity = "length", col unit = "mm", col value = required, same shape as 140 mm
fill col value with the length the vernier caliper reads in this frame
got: 8.5 mm
